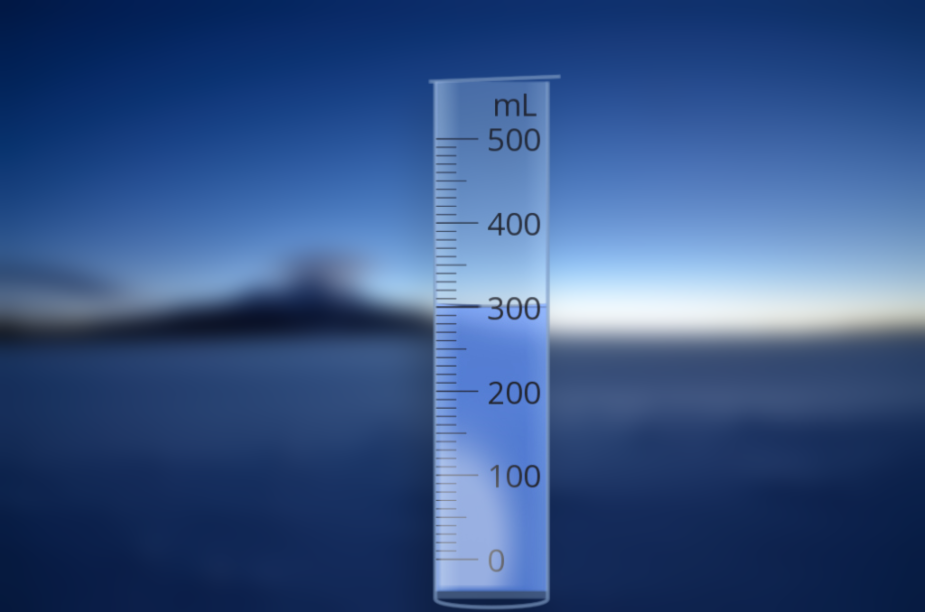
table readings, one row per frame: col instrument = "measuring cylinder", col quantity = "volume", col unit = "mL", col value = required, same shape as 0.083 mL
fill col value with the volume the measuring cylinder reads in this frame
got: 300 mL
